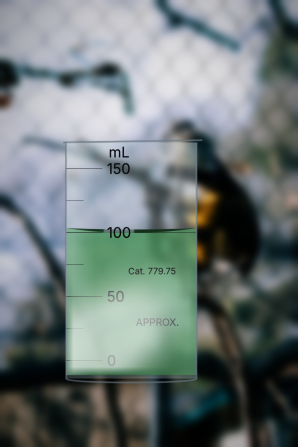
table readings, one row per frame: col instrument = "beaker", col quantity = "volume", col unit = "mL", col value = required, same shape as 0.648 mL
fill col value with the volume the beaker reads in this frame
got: 100 mL
